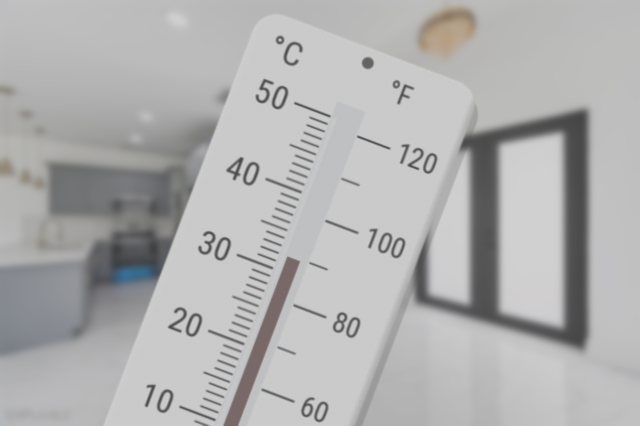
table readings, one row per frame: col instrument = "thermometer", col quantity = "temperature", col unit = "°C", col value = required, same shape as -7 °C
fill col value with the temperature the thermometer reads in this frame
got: 32 °C
